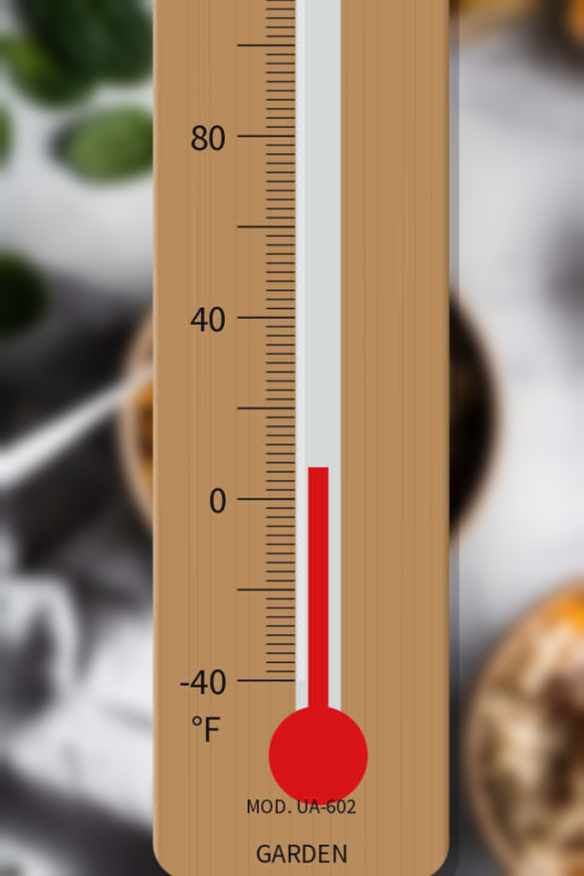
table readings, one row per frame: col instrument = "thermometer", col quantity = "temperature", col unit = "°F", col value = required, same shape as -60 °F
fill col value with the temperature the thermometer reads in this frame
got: 7 °F
